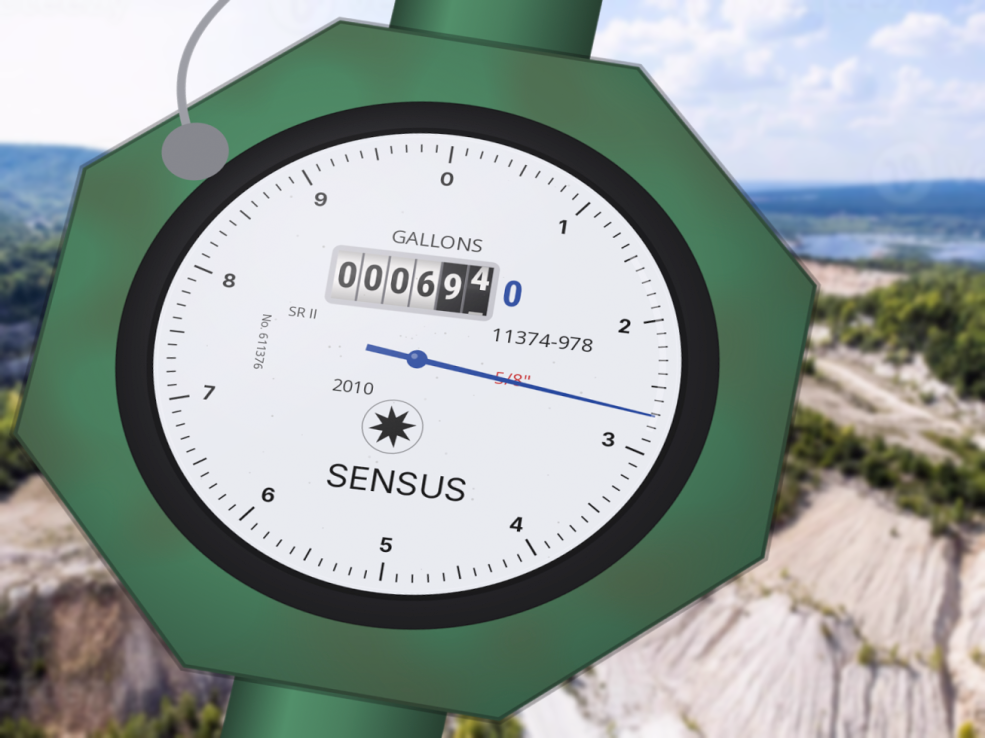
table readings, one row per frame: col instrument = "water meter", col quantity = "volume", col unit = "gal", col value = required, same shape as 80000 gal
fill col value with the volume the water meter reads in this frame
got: 6942.7 gal
